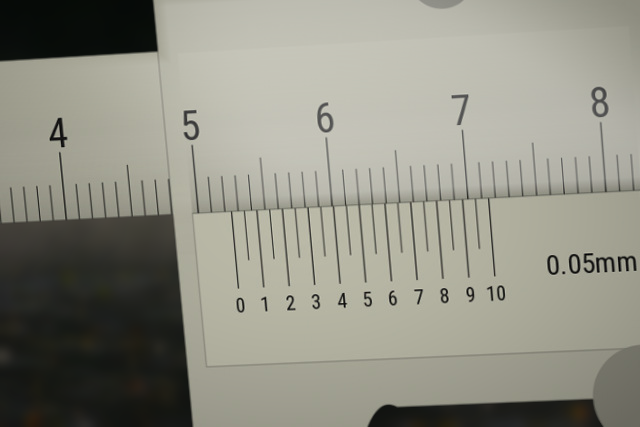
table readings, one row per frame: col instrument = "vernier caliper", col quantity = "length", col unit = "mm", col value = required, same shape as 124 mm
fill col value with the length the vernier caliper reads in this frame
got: 52.5 mm
